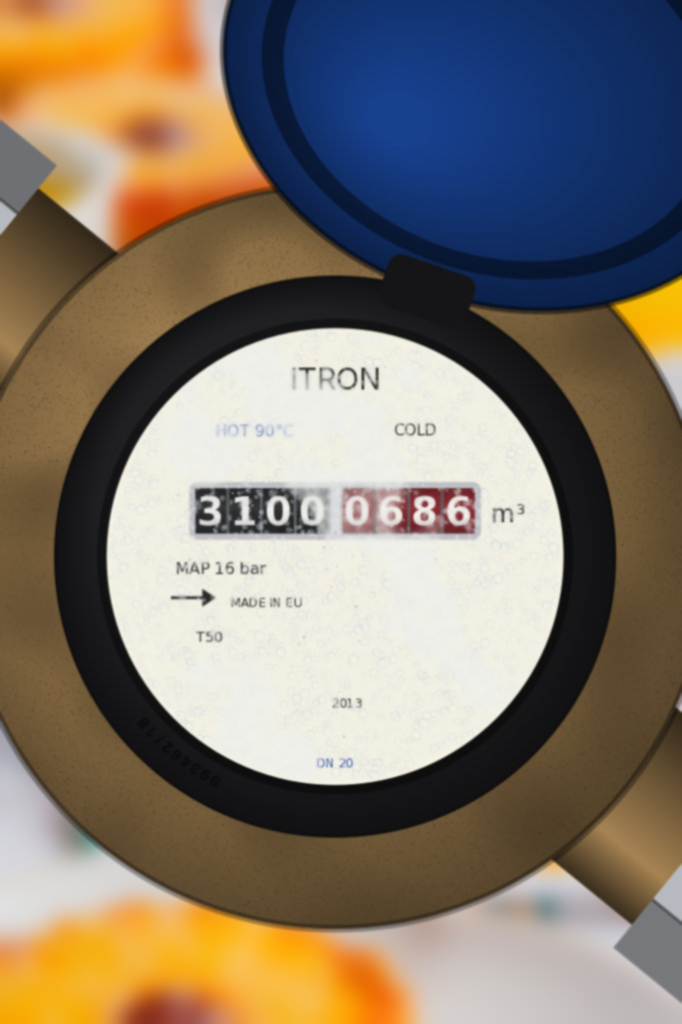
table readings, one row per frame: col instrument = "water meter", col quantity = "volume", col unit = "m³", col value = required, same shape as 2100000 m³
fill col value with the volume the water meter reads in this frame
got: 3100.0686 m³
